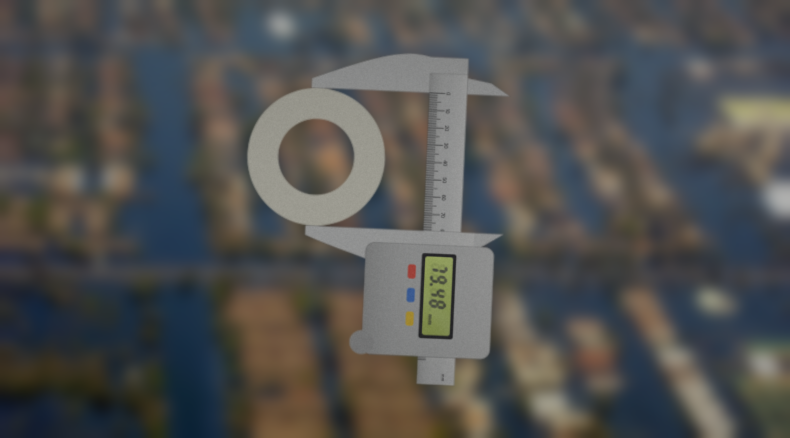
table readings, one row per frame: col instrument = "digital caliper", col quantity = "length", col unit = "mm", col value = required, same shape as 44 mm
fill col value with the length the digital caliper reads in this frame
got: 79.48 mm
